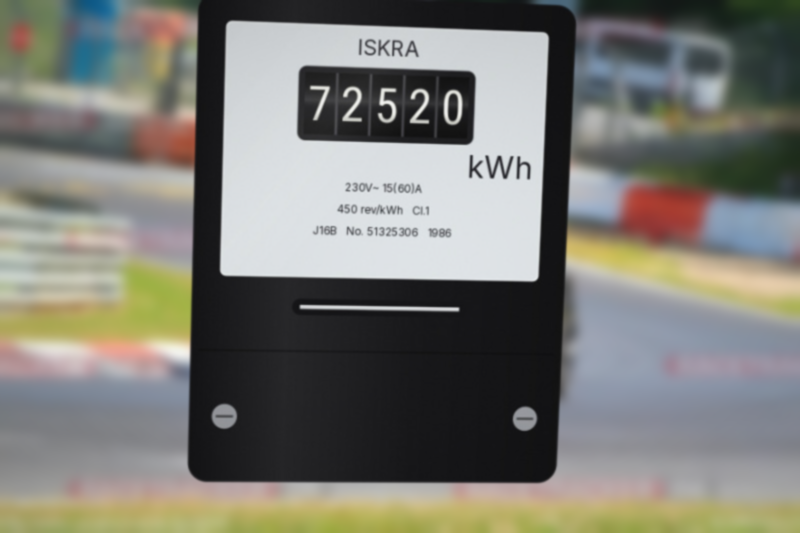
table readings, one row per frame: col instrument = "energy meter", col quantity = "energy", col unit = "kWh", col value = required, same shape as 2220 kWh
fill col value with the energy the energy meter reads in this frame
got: 72520 kWh
